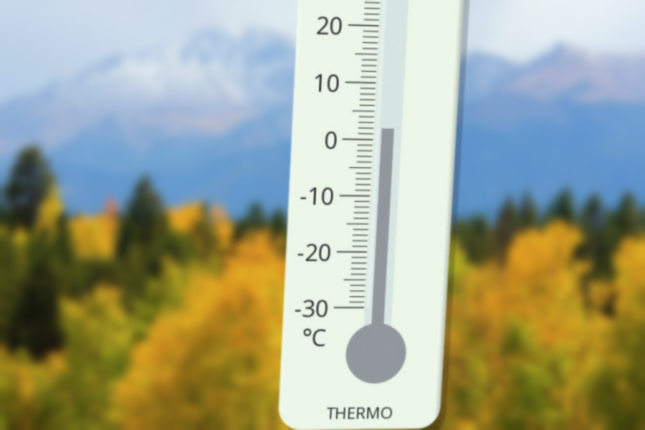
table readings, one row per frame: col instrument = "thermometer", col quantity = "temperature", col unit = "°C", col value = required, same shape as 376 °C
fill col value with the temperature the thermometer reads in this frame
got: 2 °C
